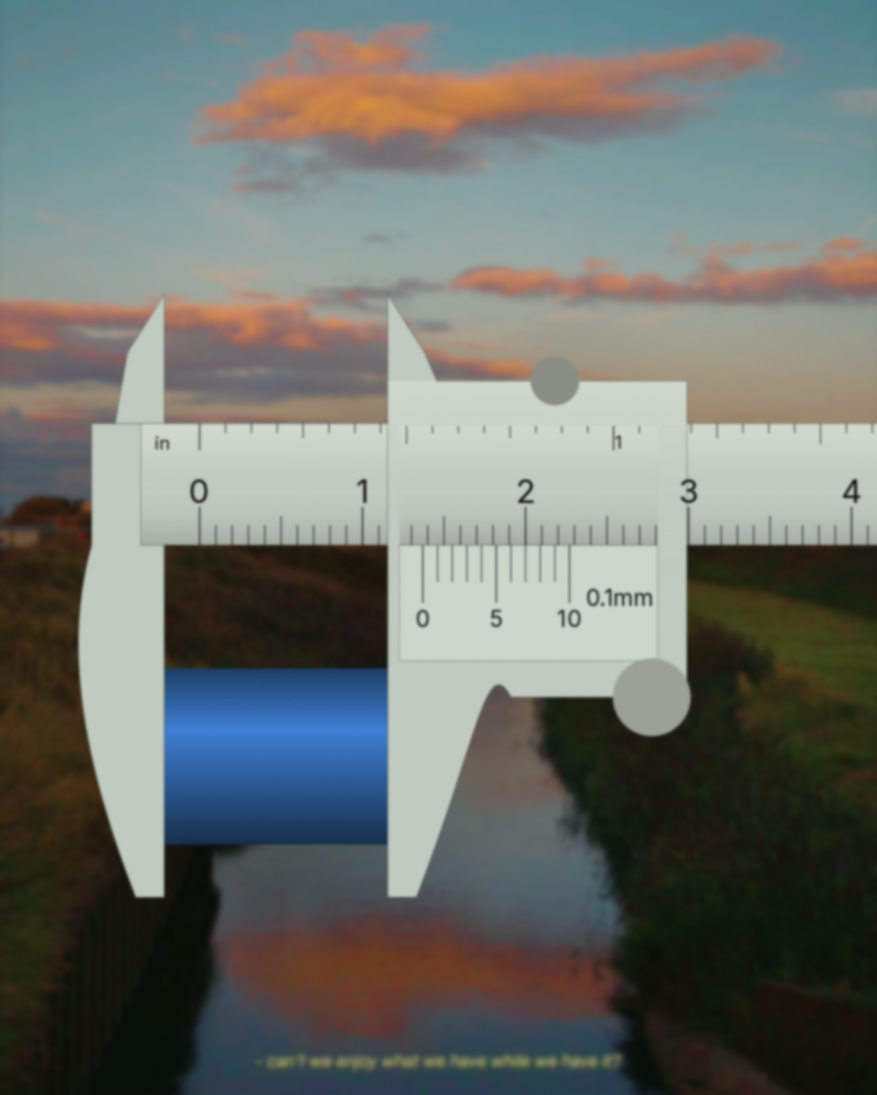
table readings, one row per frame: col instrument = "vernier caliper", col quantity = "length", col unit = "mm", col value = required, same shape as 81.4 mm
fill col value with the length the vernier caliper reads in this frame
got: 13.7 mm
